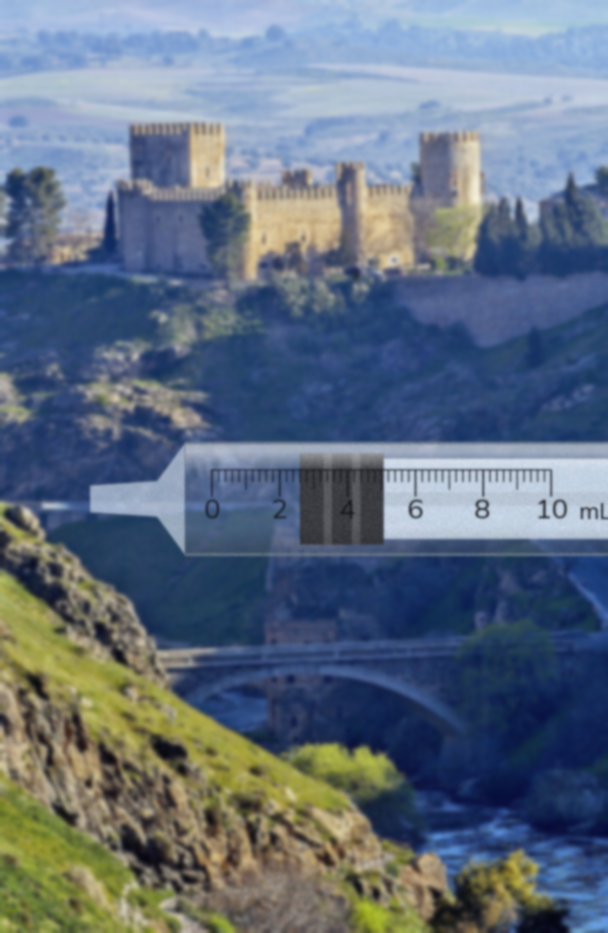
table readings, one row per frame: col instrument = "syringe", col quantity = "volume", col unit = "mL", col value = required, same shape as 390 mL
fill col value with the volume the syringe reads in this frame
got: 2.6 mL
